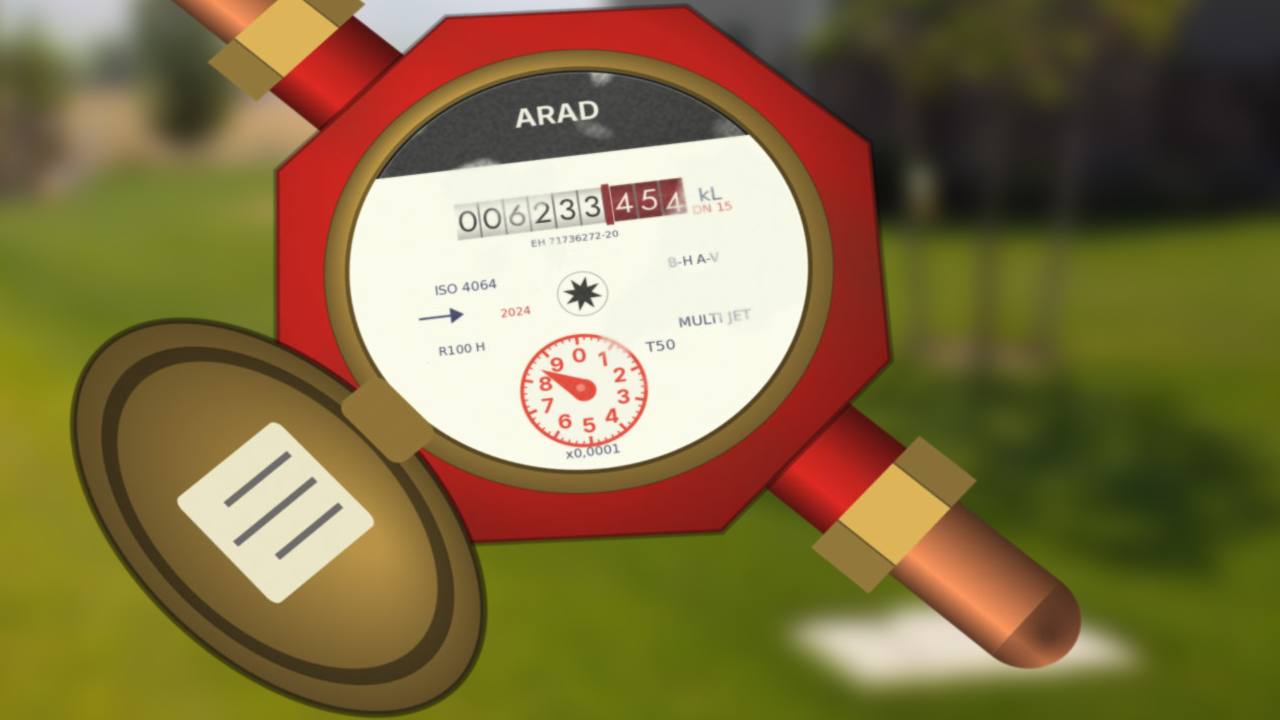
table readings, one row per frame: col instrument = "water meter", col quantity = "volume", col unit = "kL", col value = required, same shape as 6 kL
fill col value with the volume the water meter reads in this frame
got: 6233.4538 kL
